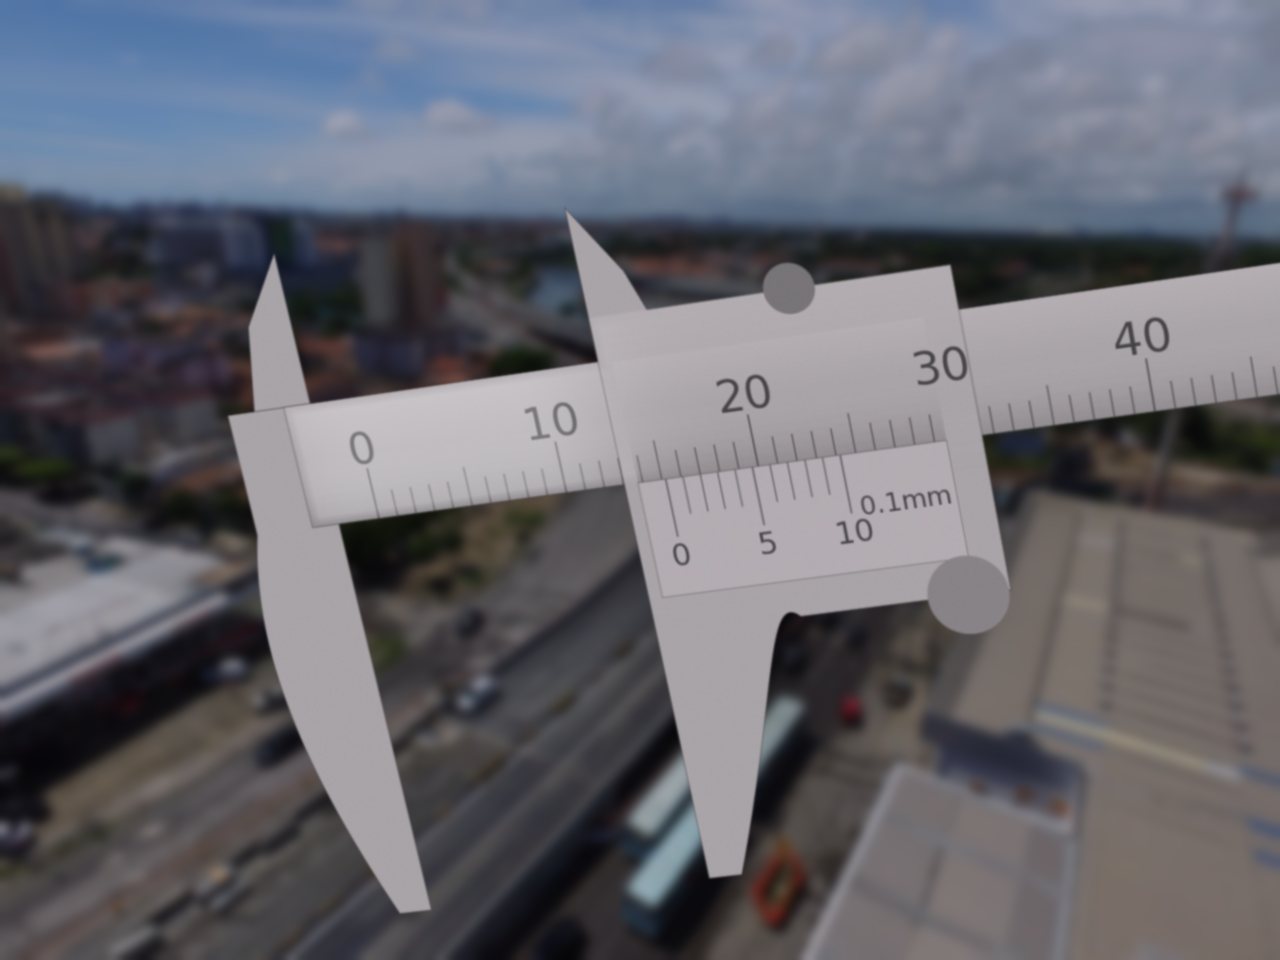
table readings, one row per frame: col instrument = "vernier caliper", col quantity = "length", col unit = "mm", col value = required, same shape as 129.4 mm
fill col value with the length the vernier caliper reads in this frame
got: 15.2 mm
